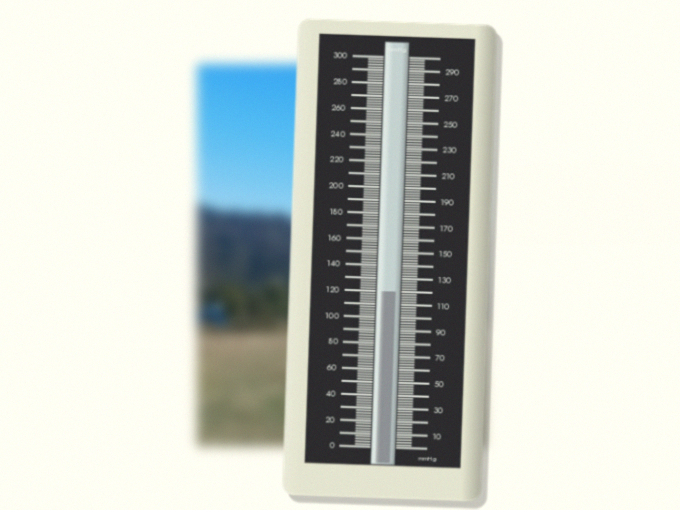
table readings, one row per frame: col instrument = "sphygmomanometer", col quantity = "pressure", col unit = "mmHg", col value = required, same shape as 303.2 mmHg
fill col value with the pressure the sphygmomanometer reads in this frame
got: 120 mmHg
